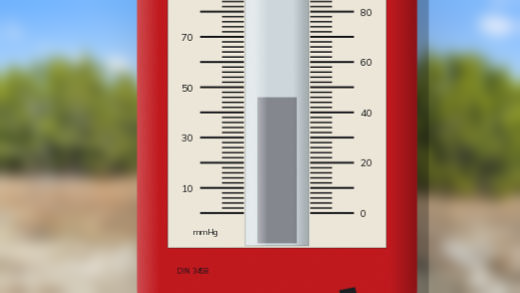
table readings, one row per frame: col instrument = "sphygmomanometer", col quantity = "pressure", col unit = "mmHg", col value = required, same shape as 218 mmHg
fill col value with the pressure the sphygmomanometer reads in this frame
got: 46 mmHg
